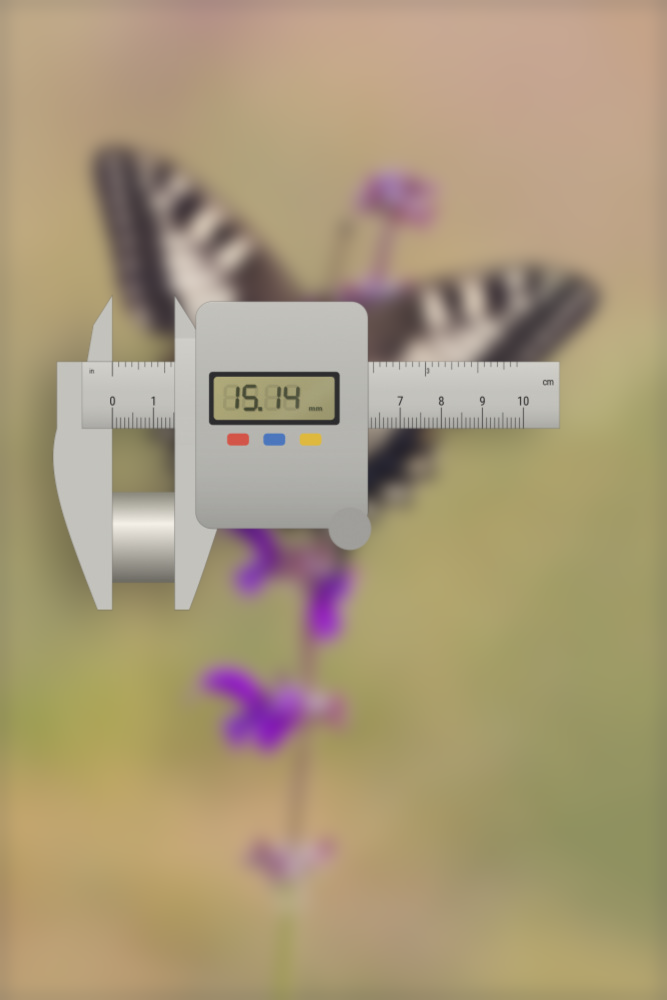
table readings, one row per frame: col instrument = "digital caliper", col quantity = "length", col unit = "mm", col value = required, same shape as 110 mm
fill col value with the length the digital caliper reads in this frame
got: 15.14 mm
